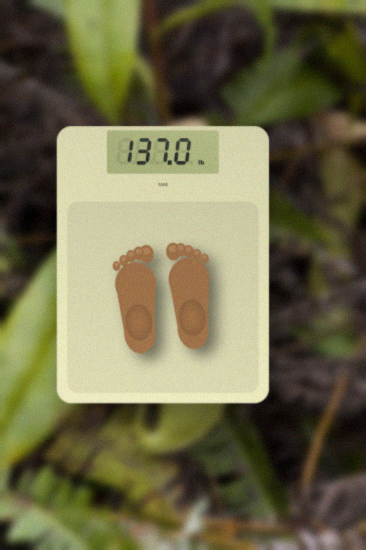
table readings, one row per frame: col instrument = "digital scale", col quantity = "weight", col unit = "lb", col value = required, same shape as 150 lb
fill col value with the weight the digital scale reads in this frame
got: 137.0 lb
